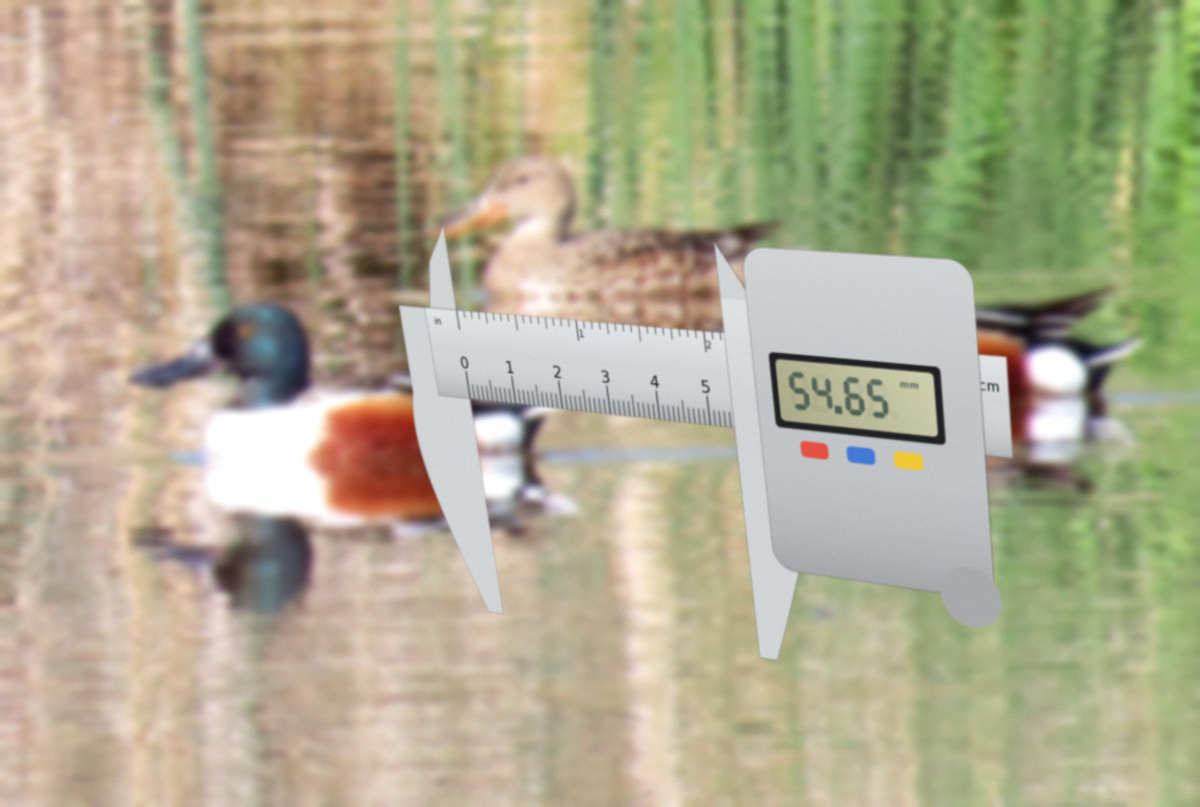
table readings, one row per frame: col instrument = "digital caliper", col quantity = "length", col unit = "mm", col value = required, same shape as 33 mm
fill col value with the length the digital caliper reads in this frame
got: 54.65 mm
